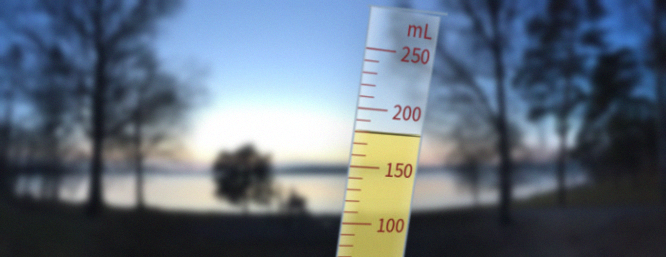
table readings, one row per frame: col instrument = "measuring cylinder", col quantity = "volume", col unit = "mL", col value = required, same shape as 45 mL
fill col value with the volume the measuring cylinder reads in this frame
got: 180 mL
